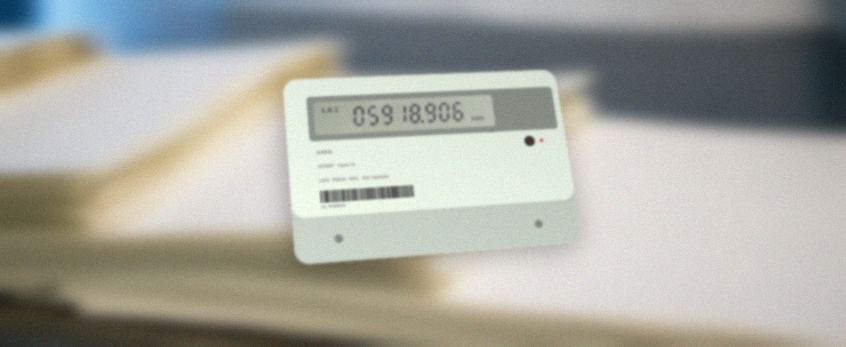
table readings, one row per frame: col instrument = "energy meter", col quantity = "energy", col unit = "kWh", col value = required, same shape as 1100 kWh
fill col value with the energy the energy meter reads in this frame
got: 5918.906 kWh
